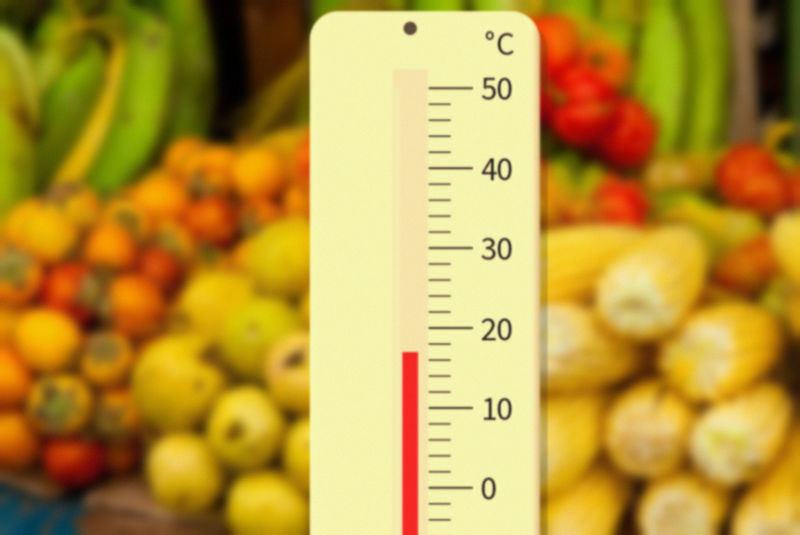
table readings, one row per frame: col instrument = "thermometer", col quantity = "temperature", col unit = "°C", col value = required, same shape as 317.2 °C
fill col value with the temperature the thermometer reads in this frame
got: 17 °C
